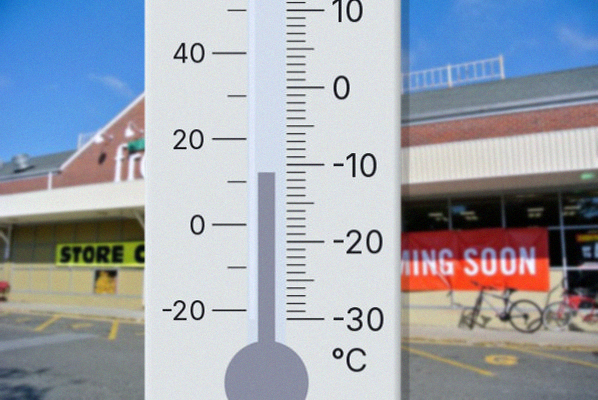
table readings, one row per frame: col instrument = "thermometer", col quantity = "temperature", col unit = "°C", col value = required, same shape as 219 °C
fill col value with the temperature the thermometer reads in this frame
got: -11 °C
